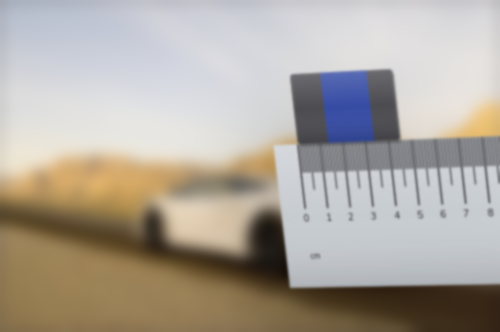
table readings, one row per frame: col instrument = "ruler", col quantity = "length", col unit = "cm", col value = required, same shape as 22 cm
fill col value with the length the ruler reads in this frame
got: 4.5 cm
